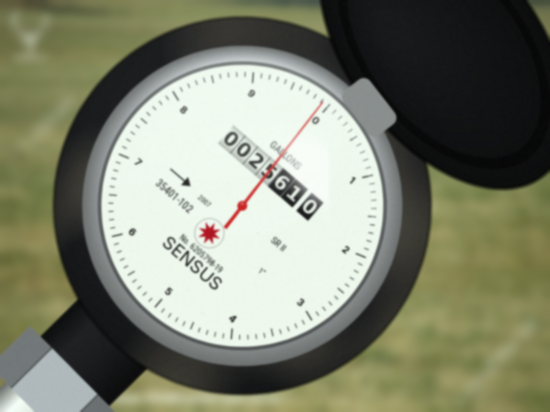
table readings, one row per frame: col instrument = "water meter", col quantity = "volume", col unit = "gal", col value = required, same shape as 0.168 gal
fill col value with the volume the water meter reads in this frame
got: 25609.9 gal
